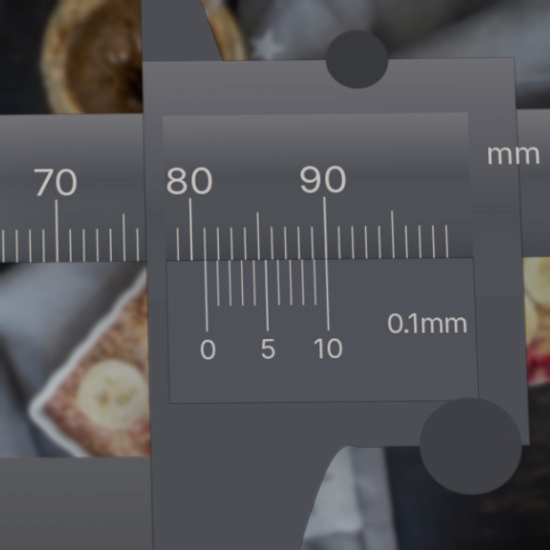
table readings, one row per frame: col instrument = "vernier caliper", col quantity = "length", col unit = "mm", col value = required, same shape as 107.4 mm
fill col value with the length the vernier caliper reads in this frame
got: 81.0 mm
